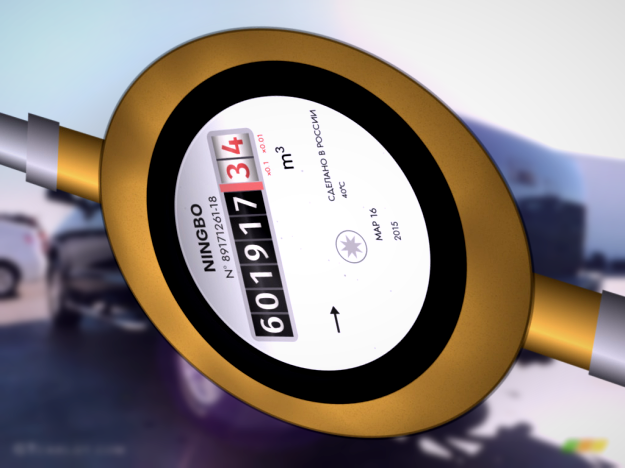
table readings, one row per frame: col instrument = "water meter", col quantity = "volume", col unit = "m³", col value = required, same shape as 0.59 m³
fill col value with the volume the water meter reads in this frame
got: 601917.34 m³
